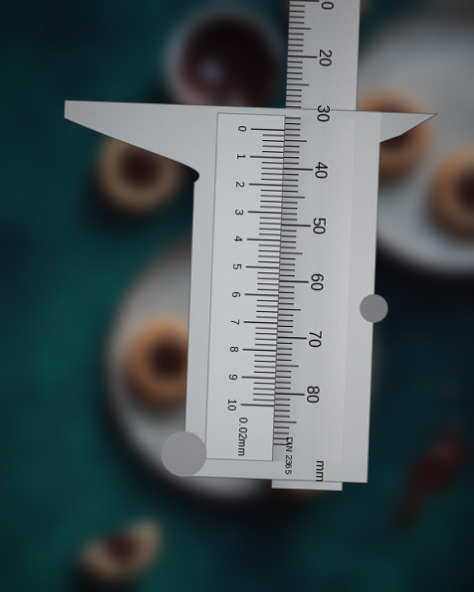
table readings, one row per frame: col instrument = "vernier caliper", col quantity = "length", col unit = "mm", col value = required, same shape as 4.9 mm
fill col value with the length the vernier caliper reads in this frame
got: 33.2 mm
